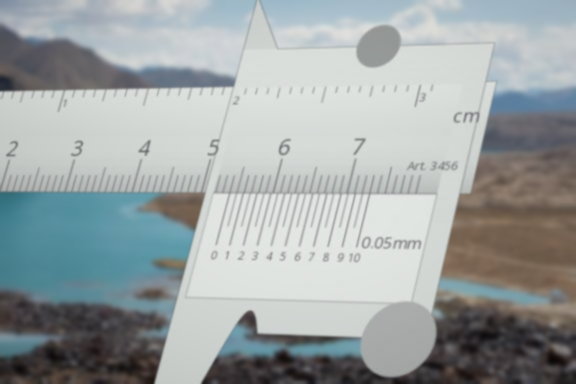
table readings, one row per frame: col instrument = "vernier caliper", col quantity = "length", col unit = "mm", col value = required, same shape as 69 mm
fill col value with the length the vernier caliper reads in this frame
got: 54.0 mm
